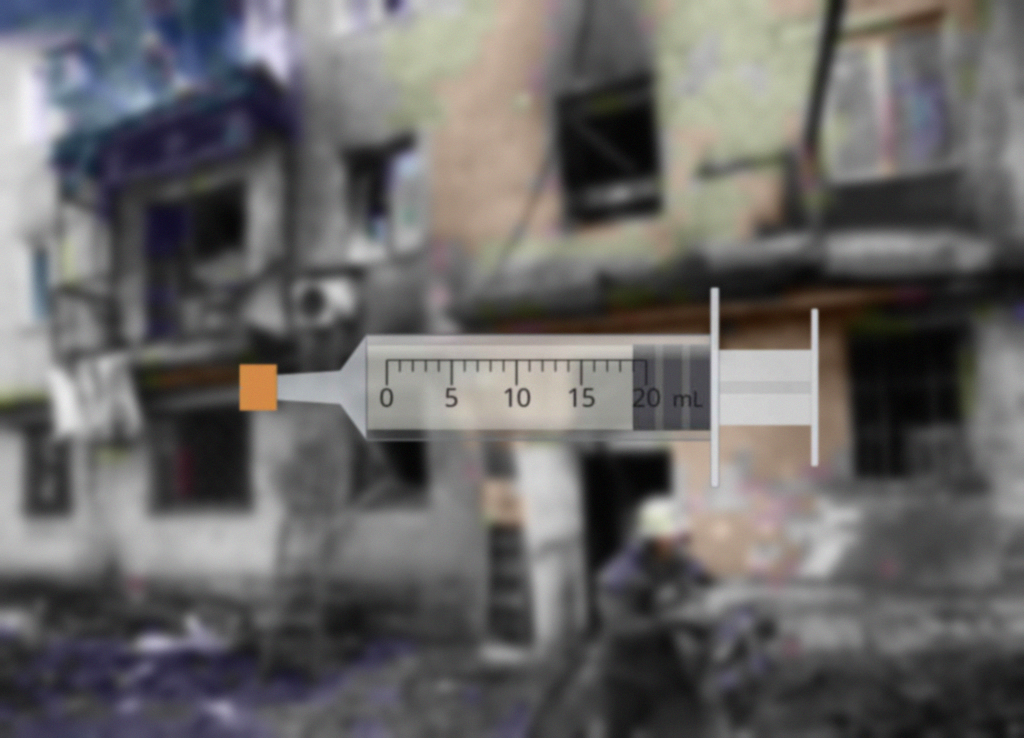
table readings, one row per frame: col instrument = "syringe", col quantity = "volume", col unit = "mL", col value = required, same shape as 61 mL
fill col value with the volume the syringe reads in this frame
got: 19 mL
